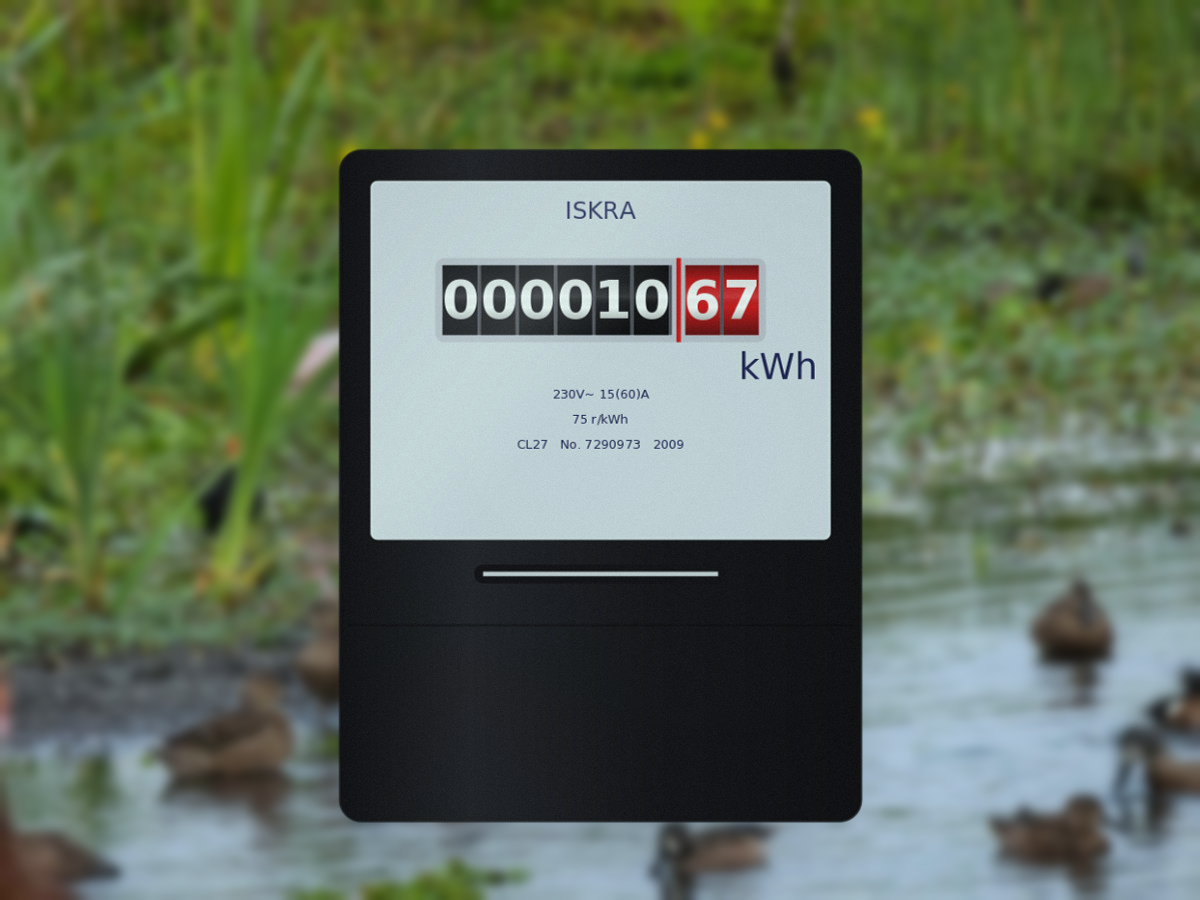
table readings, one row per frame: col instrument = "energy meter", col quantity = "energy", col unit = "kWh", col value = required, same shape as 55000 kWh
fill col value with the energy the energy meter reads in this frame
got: 10.67 kWh
